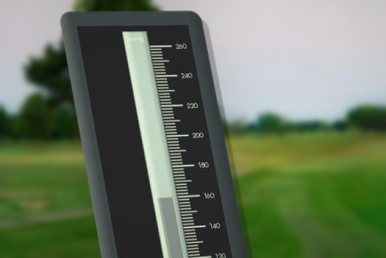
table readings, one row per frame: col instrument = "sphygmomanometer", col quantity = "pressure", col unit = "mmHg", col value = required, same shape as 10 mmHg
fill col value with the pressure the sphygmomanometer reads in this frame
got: 160 mmHg
